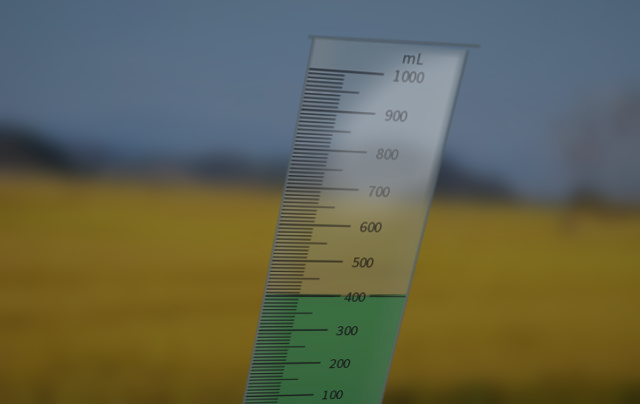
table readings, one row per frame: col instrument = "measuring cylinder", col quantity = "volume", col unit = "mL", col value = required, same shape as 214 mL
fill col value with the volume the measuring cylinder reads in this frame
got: 400 mL
